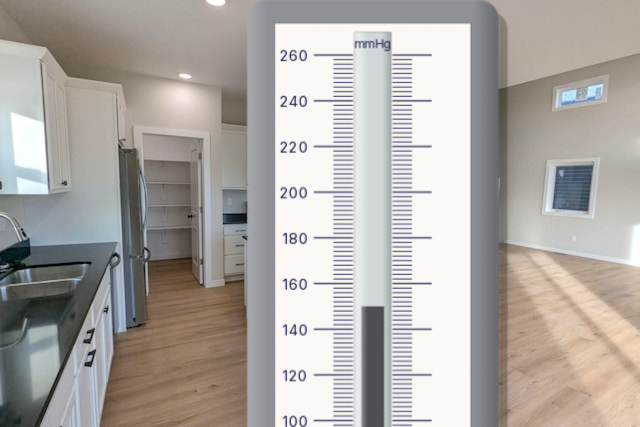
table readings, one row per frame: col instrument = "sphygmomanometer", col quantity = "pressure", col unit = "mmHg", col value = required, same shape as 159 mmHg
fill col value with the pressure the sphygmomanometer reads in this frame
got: 150 mmHg
